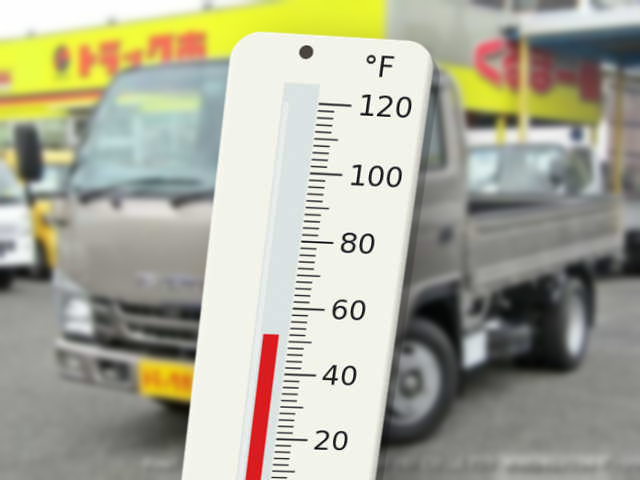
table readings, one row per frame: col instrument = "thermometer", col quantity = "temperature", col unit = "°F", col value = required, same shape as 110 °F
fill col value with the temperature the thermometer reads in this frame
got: 52 °F
